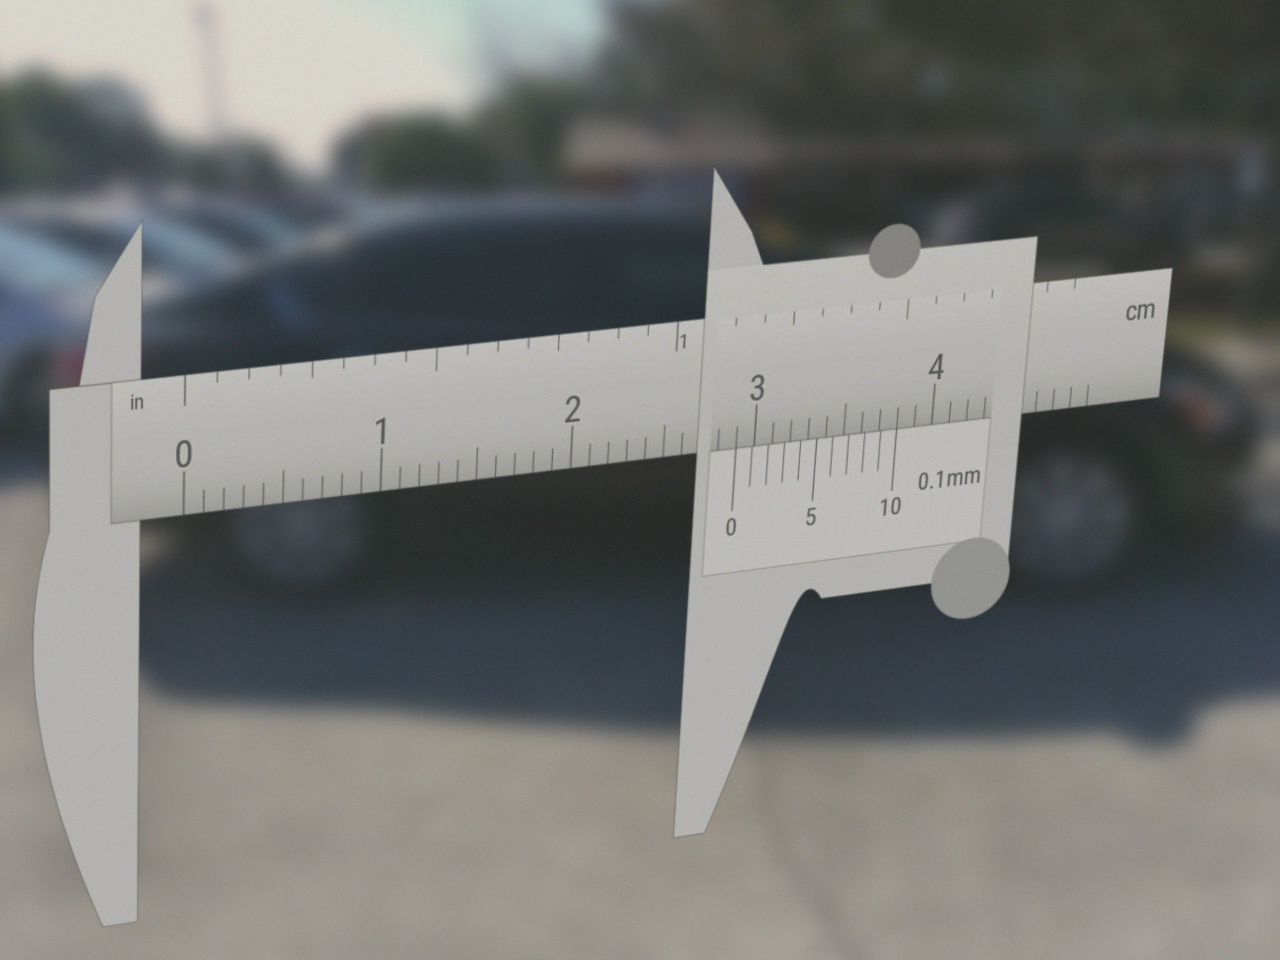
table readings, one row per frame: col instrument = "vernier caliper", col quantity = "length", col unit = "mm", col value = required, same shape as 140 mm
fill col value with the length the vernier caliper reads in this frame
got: 29.0 mm
